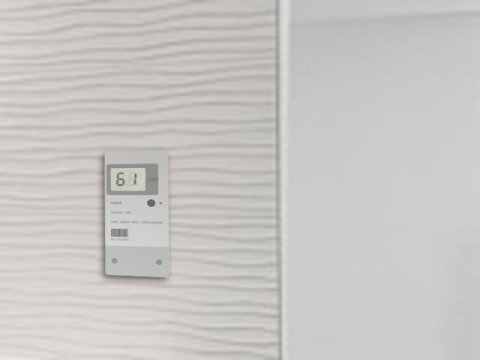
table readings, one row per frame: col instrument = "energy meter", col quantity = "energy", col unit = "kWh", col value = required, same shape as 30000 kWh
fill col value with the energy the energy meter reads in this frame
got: 61 kWh
